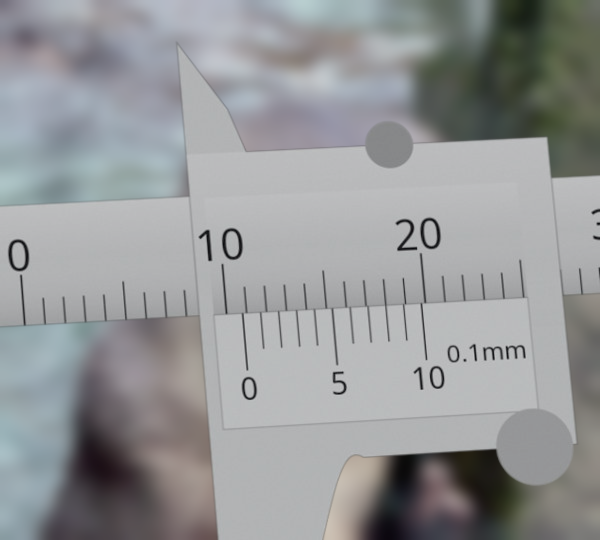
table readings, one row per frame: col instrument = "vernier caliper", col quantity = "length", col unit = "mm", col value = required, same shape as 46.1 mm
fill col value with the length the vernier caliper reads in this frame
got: 10.8 mm
